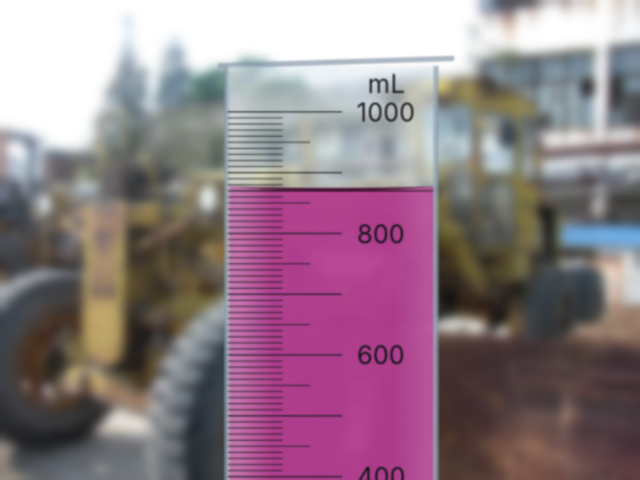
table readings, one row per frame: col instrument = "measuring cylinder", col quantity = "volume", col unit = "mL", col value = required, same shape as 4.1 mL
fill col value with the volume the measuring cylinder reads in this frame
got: 870 mL
